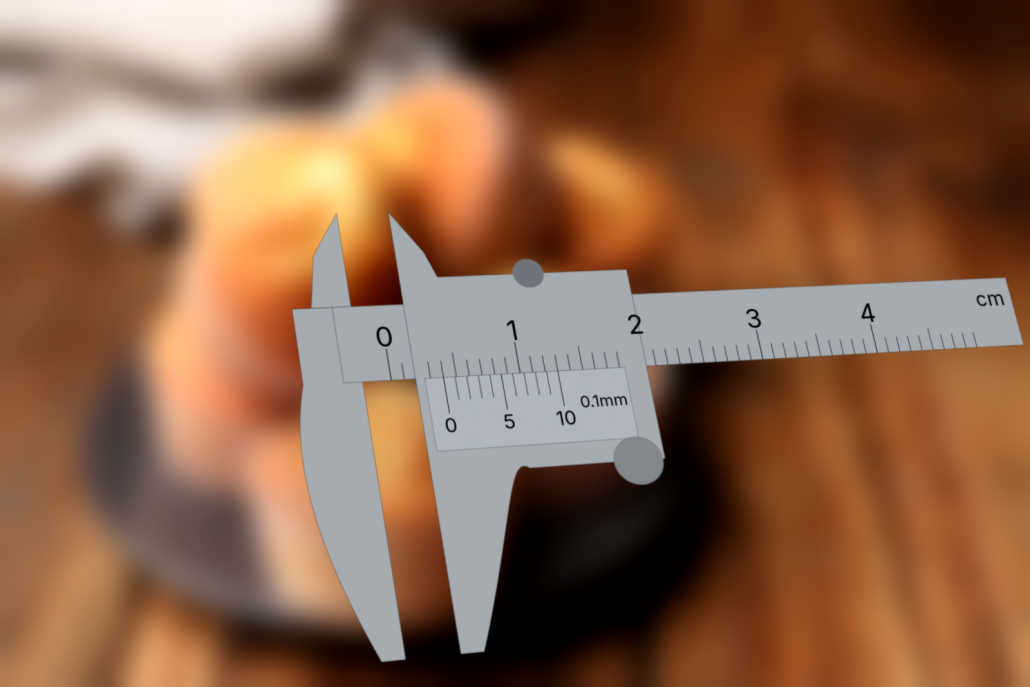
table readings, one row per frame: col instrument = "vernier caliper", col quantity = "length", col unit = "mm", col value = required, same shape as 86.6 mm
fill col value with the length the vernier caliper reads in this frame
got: 4.0 mm
